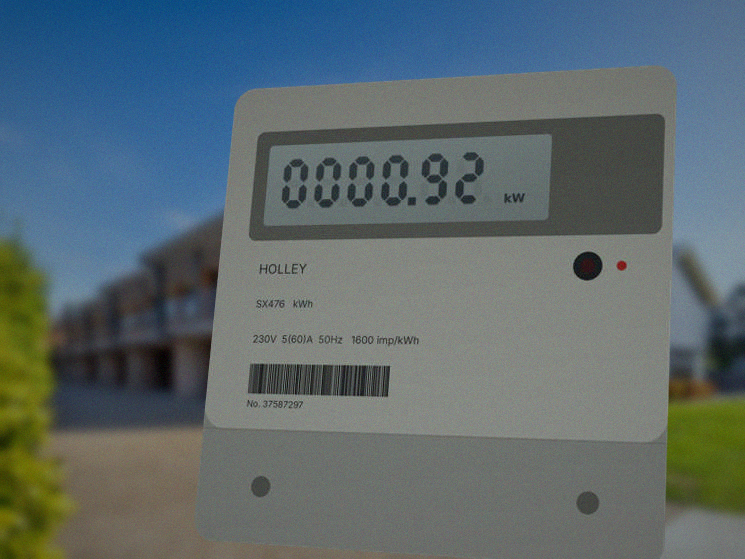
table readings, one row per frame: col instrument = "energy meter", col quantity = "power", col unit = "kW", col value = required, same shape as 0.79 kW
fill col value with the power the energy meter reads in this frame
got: 0.92 kW
